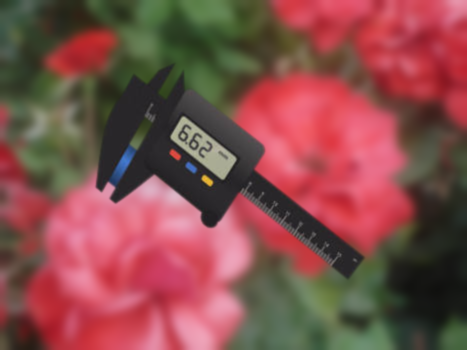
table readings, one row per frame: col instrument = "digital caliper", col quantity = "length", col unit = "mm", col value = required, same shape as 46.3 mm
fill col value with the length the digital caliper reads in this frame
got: 6.62 mm
